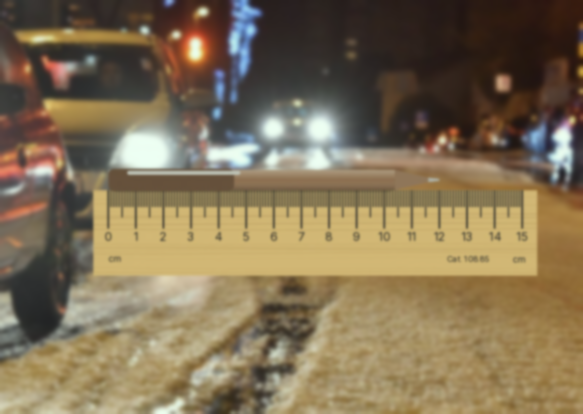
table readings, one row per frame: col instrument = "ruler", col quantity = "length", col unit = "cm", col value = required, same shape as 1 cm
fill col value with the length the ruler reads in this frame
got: 12 cm
